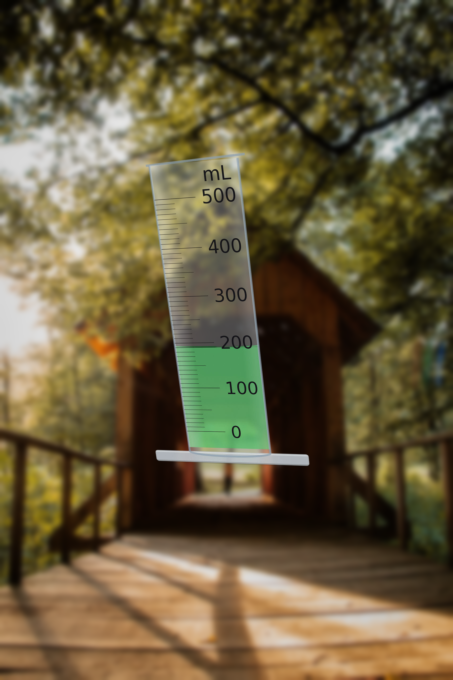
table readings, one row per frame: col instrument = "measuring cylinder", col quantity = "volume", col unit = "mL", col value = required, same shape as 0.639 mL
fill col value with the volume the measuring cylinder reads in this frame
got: 190 mL
